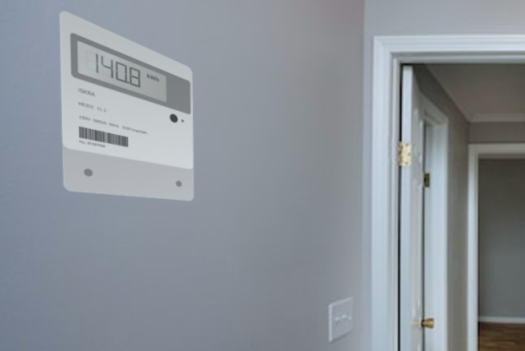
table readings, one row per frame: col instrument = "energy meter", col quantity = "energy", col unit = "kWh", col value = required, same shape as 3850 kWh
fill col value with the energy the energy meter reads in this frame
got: 140.8 kWh
